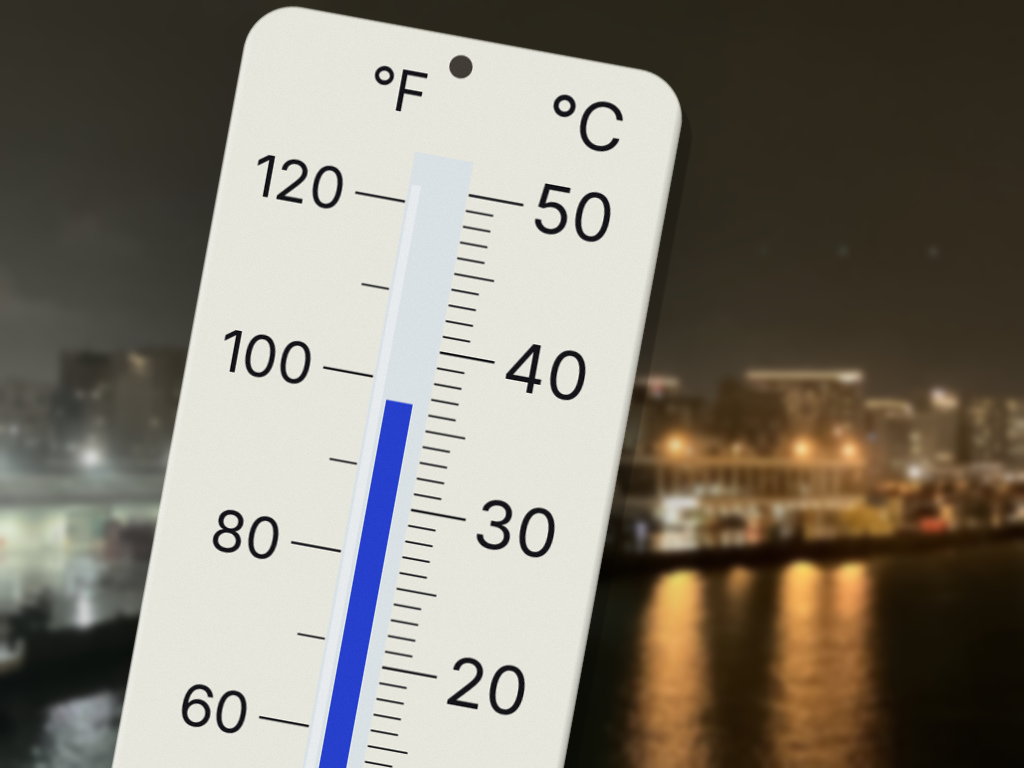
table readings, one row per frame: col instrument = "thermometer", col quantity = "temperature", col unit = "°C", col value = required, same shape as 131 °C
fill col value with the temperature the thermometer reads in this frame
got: 36.5 °C
